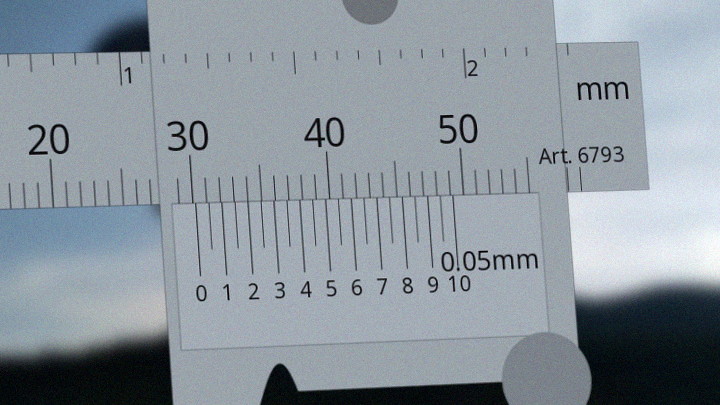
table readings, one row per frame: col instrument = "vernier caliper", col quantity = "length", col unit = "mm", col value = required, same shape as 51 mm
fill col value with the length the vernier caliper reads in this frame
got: 30.2 mm
